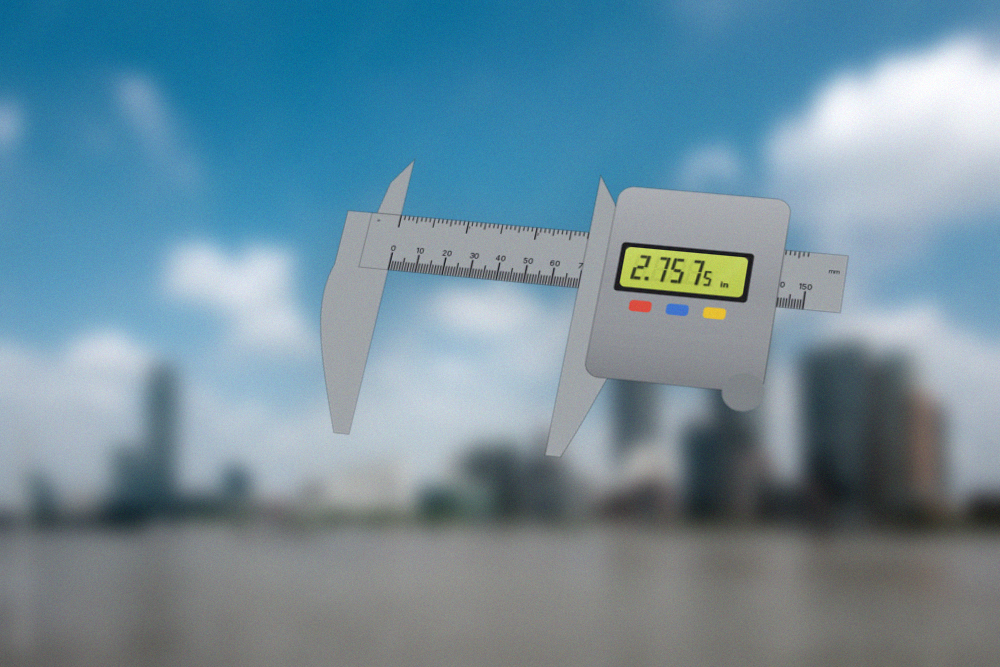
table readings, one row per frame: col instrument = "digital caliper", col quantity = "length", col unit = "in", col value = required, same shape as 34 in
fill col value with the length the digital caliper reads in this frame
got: 2.7575 in
